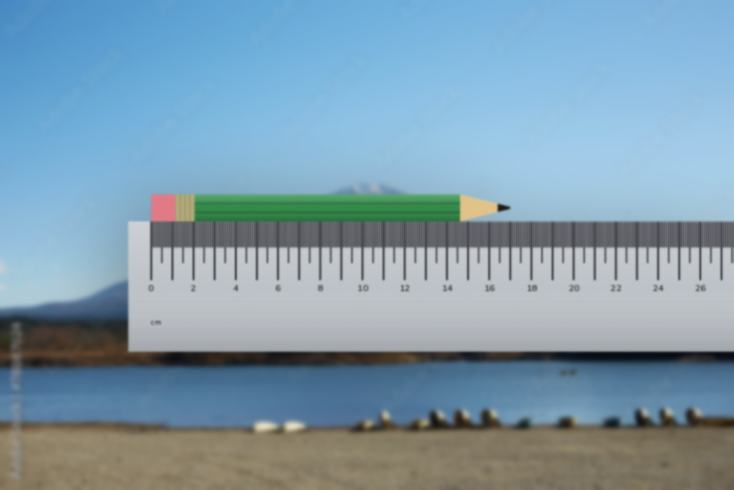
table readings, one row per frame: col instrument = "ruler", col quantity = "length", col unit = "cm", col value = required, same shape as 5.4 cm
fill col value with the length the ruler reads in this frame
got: 17 cm
